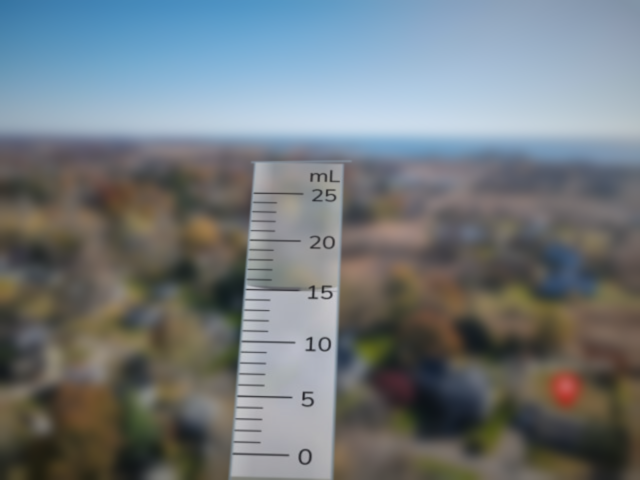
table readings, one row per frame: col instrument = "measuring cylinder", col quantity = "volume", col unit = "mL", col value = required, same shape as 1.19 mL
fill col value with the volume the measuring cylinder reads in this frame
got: 15 mL
